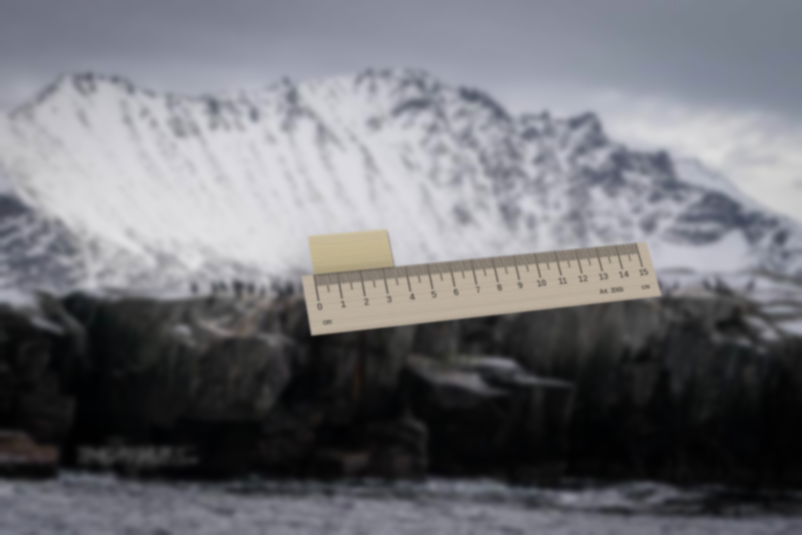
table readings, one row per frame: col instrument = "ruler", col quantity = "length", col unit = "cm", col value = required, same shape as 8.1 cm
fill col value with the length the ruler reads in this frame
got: 3.5 cm
